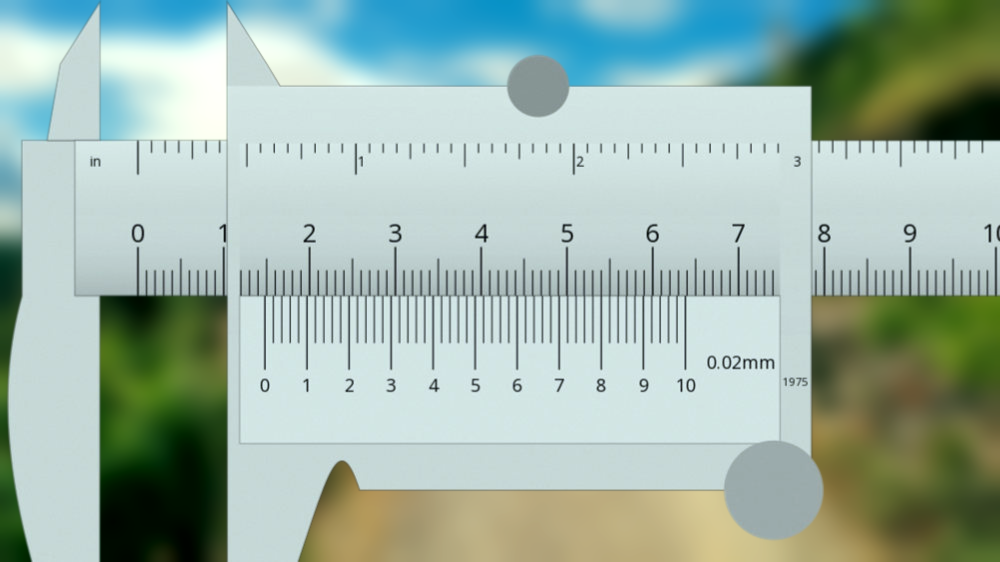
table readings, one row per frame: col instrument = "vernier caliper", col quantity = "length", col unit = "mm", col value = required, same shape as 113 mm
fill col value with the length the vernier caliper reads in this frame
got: 14.8 mm
